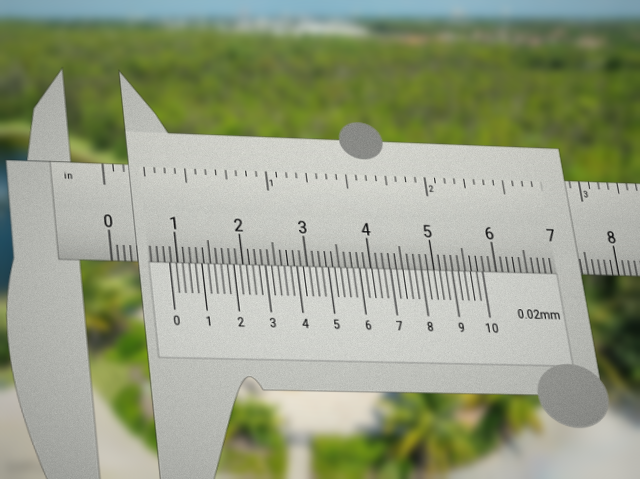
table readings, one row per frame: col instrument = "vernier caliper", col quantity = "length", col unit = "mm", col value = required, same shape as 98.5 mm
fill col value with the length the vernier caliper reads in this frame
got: 8.8 mm
